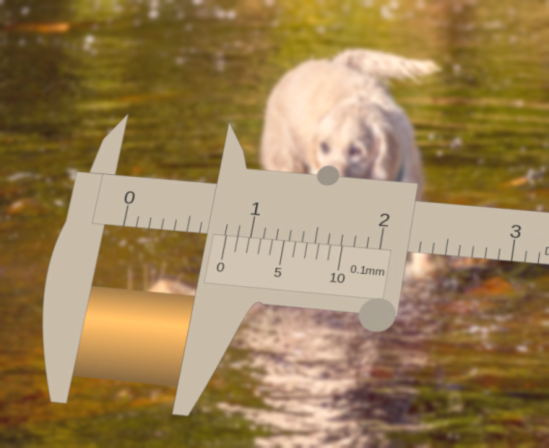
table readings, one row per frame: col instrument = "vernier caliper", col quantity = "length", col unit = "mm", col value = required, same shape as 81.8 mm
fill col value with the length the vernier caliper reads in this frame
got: 8.1 mm
